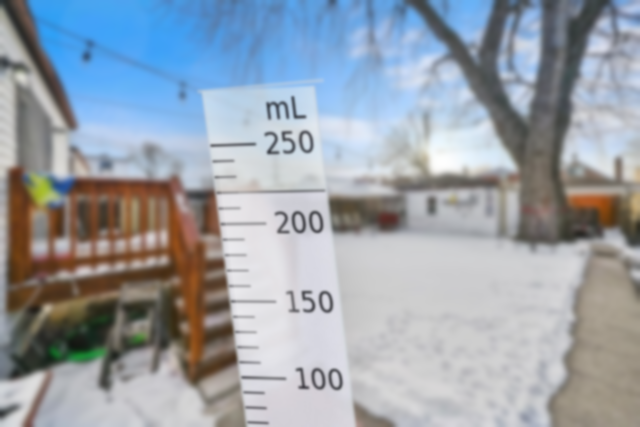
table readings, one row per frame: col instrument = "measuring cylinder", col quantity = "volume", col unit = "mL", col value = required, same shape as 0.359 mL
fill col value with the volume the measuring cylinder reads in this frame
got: 220 mL
